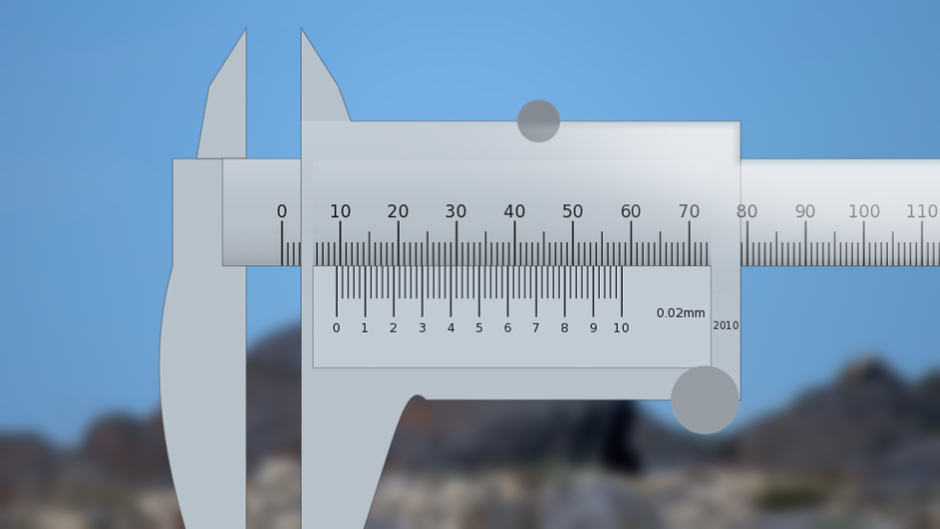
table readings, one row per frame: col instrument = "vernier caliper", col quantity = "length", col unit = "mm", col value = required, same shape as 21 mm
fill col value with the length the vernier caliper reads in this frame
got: 9.4 mm
